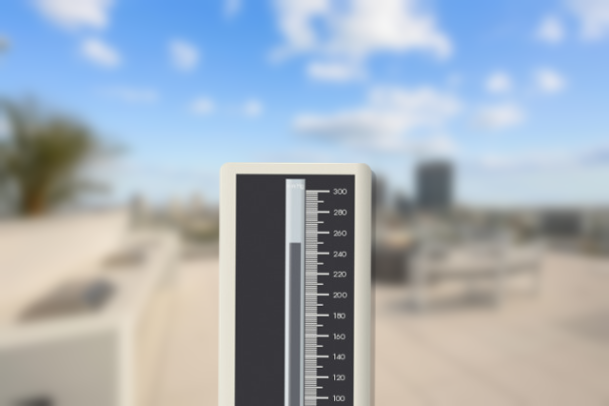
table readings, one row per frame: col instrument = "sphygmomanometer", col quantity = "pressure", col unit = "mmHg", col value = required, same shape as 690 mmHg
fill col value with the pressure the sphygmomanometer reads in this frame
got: 250 mmHg
